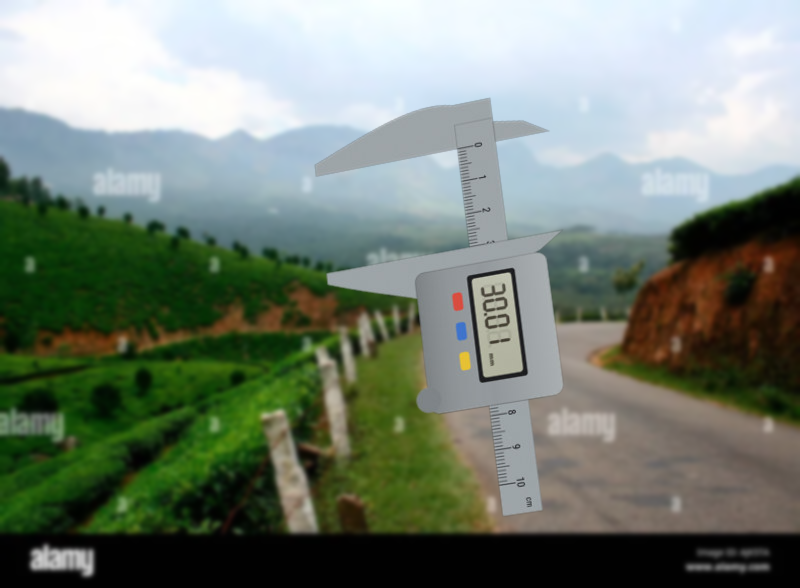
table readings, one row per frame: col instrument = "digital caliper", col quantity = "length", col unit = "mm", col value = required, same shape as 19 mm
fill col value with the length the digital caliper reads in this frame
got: 30.01 mm
